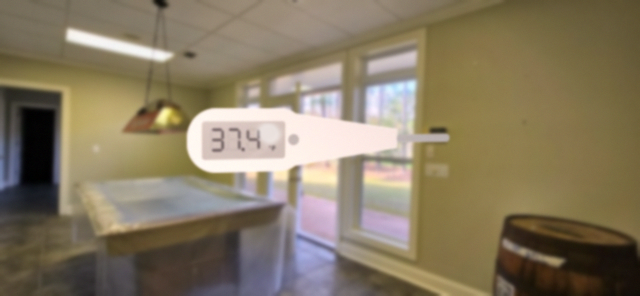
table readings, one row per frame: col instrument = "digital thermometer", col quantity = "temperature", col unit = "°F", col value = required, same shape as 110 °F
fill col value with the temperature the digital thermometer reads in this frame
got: 37.4 °F
